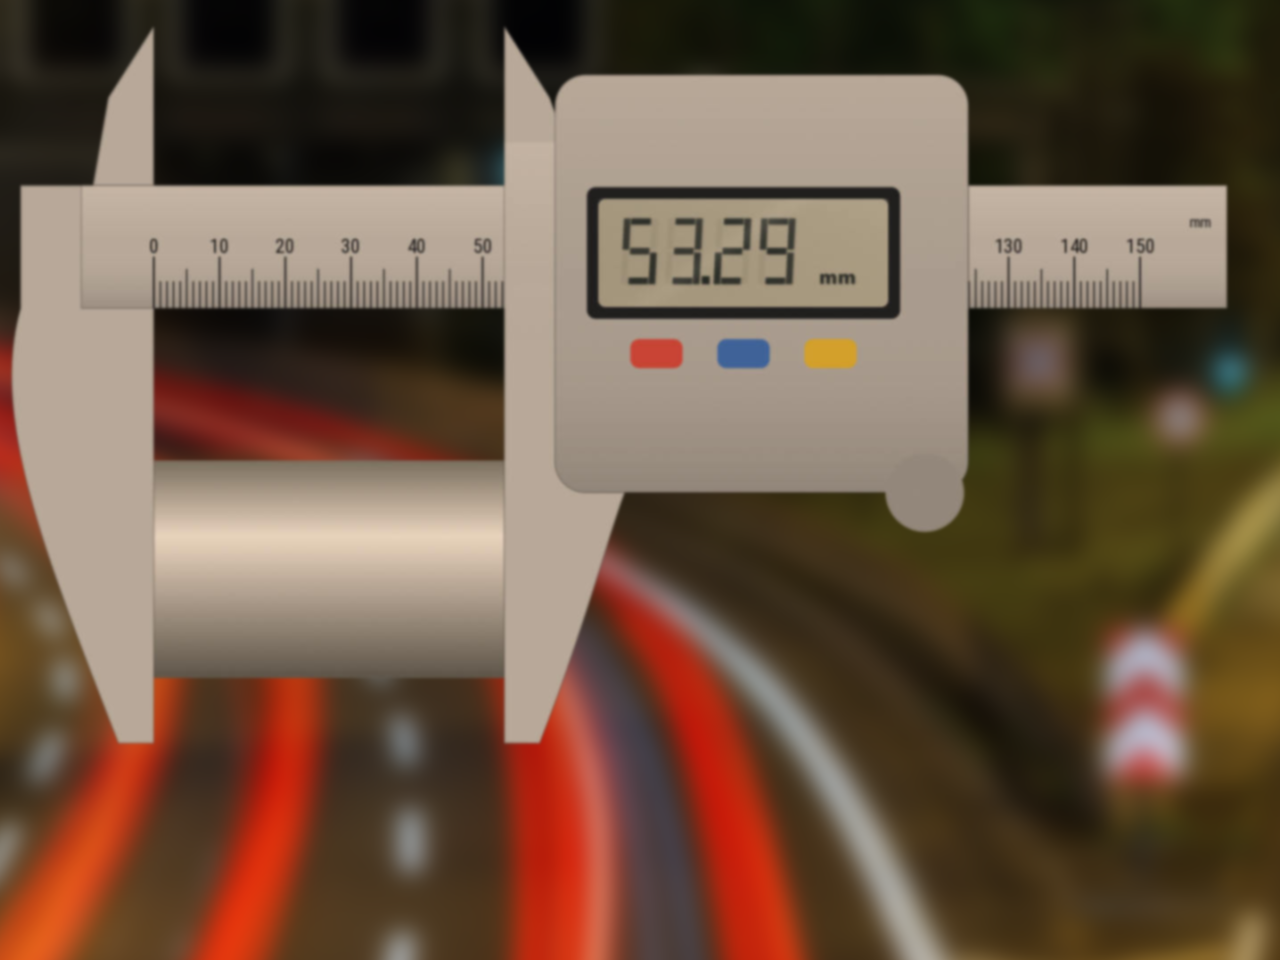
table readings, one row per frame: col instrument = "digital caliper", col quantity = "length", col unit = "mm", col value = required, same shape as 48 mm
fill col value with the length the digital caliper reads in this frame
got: 53.29 mm
